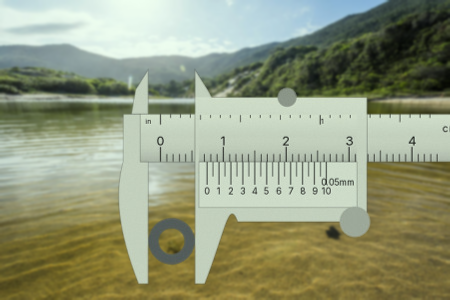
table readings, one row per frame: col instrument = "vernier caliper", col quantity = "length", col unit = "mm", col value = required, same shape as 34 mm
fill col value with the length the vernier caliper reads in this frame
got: 7.4 mm
